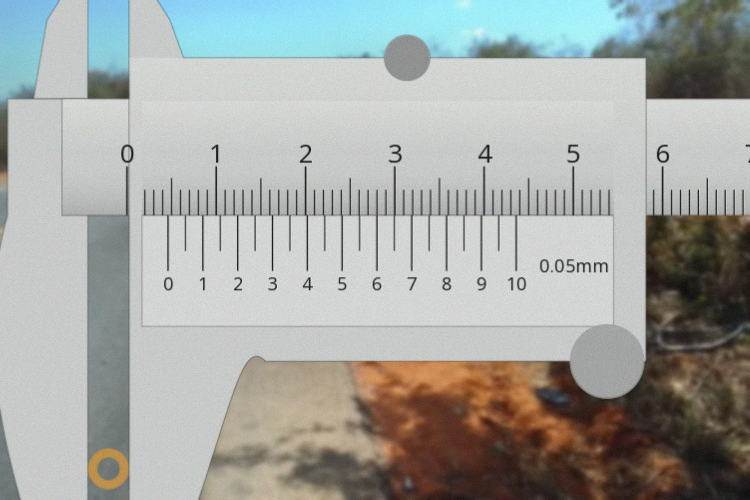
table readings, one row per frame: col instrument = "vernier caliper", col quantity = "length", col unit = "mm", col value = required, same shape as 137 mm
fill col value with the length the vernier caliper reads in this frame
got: 4.6 mm
